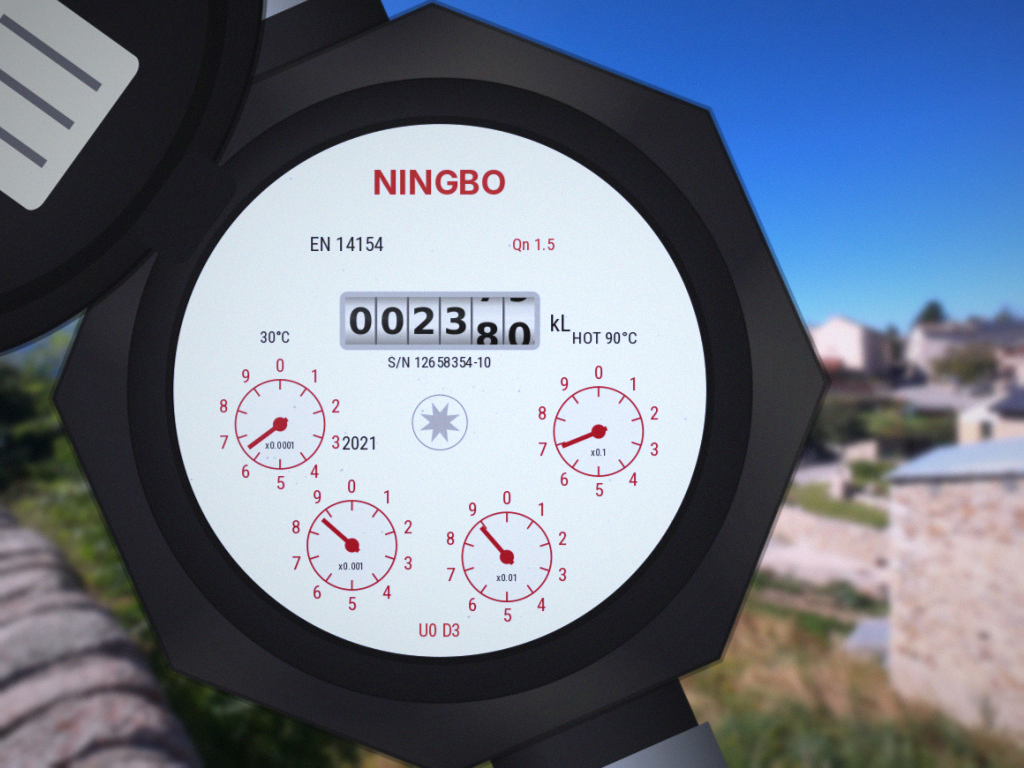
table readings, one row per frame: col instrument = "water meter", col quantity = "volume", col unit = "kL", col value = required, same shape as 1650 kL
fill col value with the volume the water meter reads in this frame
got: 2379.6886 kL
